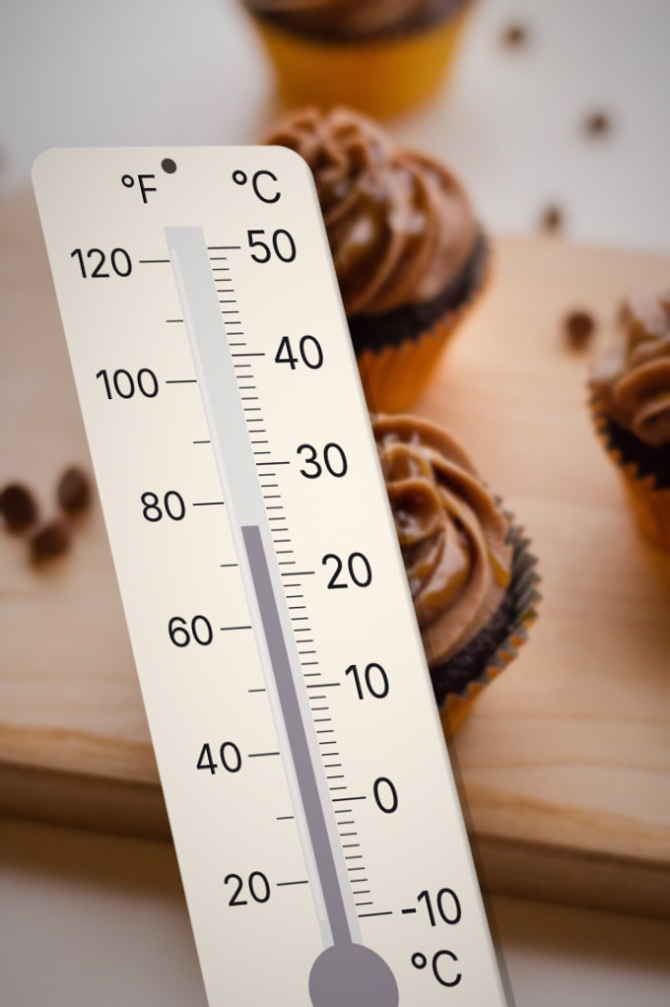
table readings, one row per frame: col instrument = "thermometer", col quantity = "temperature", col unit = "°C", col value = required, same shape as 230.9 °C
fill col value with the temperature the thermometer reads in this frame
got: 24.5 °C
